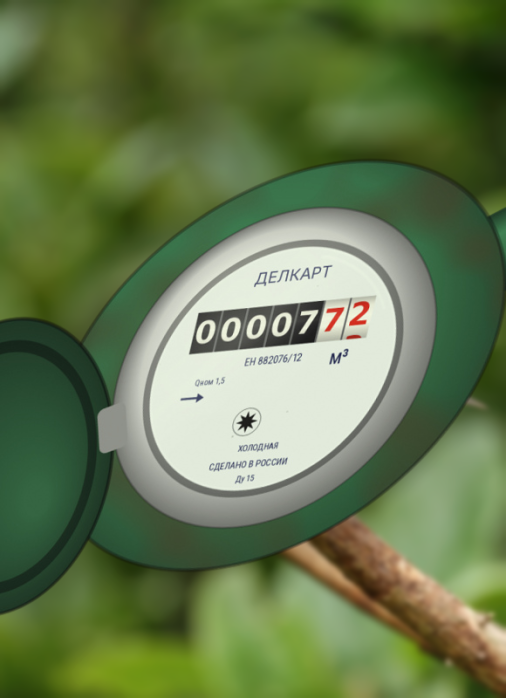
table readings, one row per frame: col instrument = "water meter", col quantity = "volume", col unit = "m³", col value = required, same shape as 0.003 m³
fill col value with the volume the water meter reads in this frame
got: 7.72 m³
